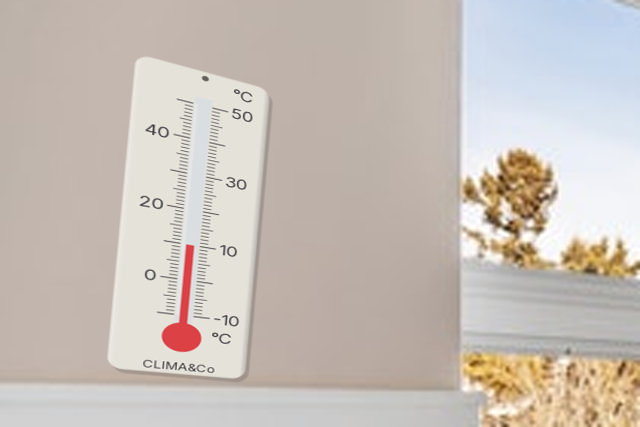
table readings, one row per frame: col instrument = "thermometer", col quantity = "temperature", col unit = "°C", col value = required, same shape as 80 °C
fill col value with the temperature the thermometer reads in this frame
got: 10 °C
